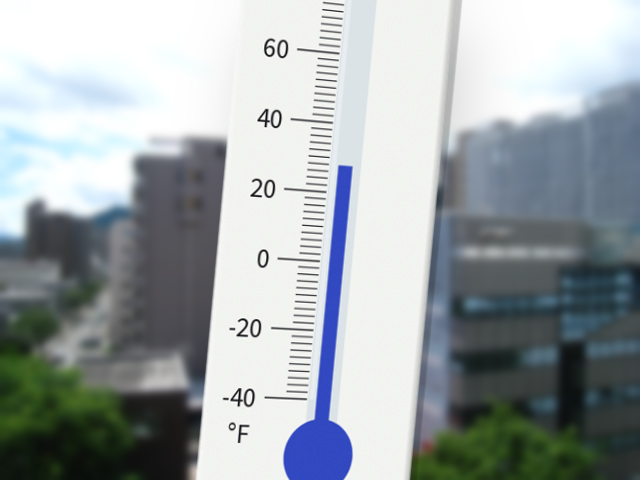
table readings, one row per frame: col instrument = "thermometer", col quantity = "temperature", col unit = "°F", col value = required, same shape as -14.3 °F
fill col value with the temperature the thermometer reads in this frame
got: 28 °F
